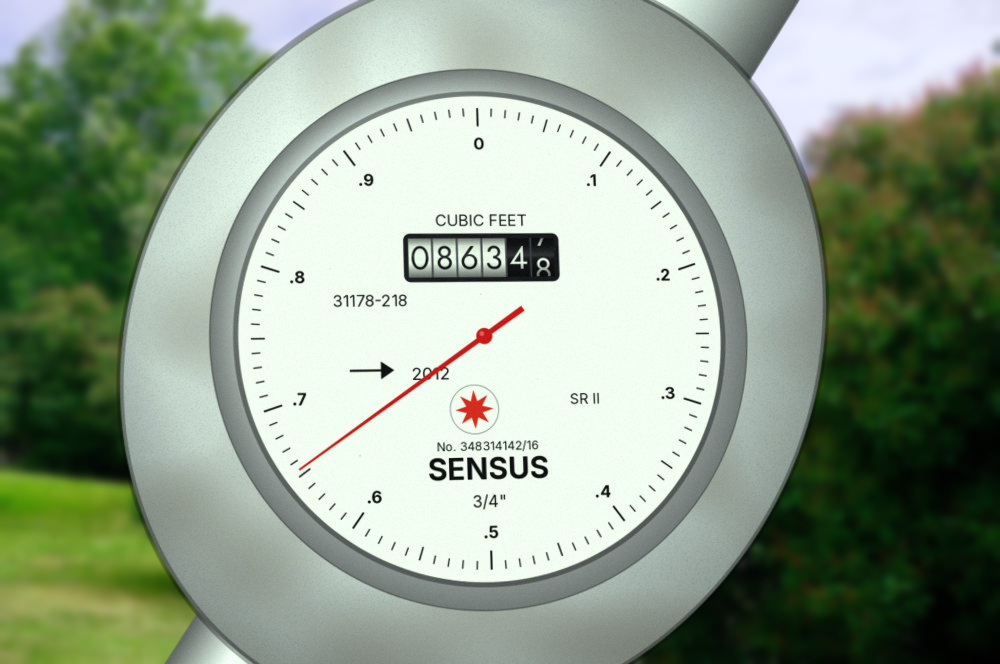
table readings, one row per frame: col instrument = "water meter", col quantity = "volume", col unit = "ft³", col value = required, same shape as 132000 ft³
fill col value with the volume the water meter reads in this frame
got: 86347.65 ft³
